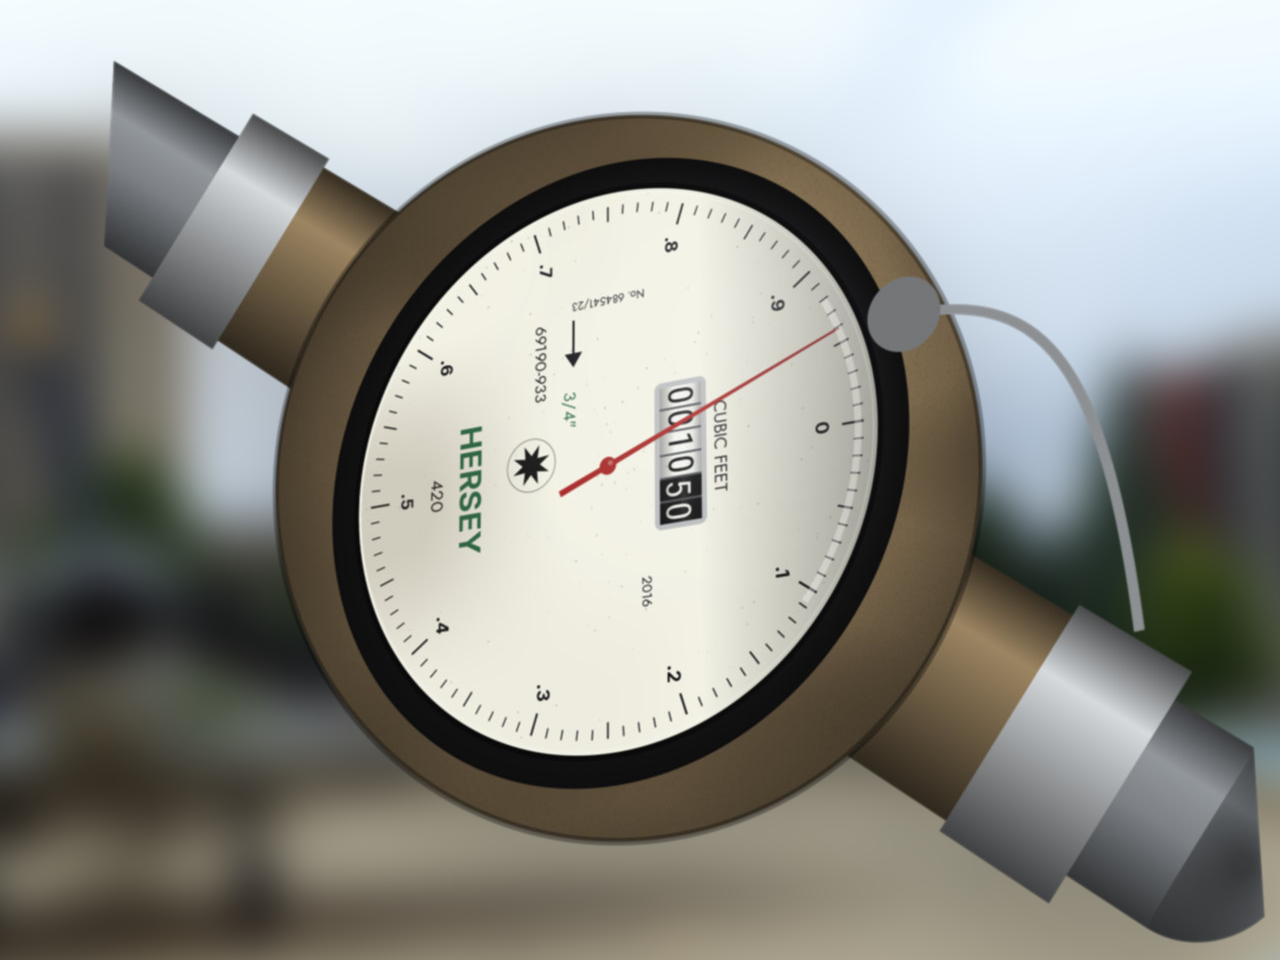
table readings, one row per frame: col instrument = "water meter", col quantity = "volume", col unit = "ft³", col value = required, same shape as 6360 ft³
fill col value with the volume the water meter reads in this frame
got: 1049.94 ft³
